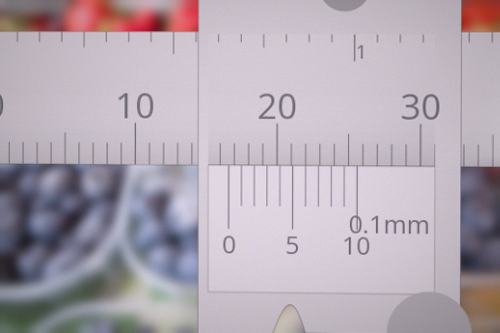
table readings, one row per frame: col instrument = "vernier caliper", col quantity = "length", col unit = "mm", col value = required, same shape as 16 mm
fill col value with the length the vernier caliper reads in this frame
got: 16.6 mm
